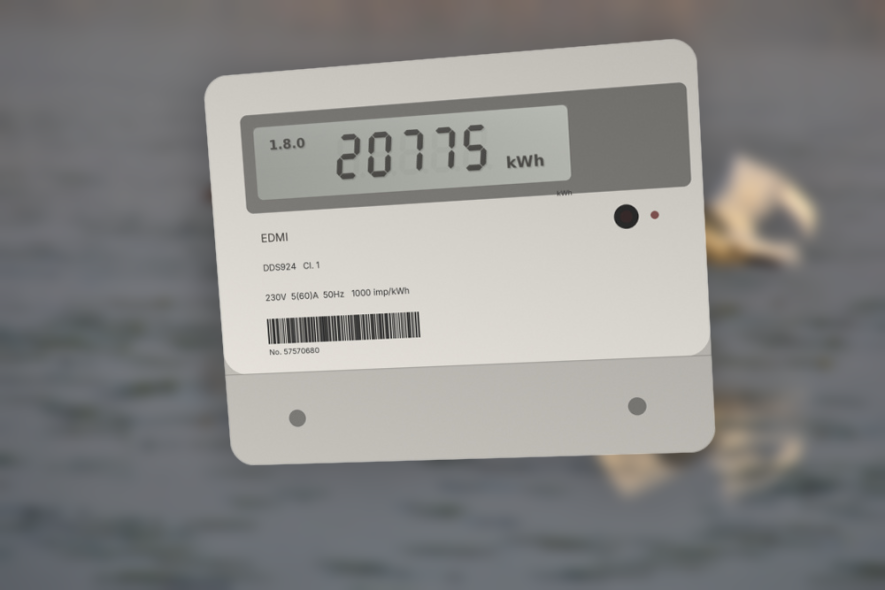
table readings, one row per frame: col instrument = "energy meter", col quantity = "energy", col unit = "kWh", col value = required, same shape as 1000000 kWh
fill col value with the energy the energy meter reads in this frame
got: 20775 kWh
